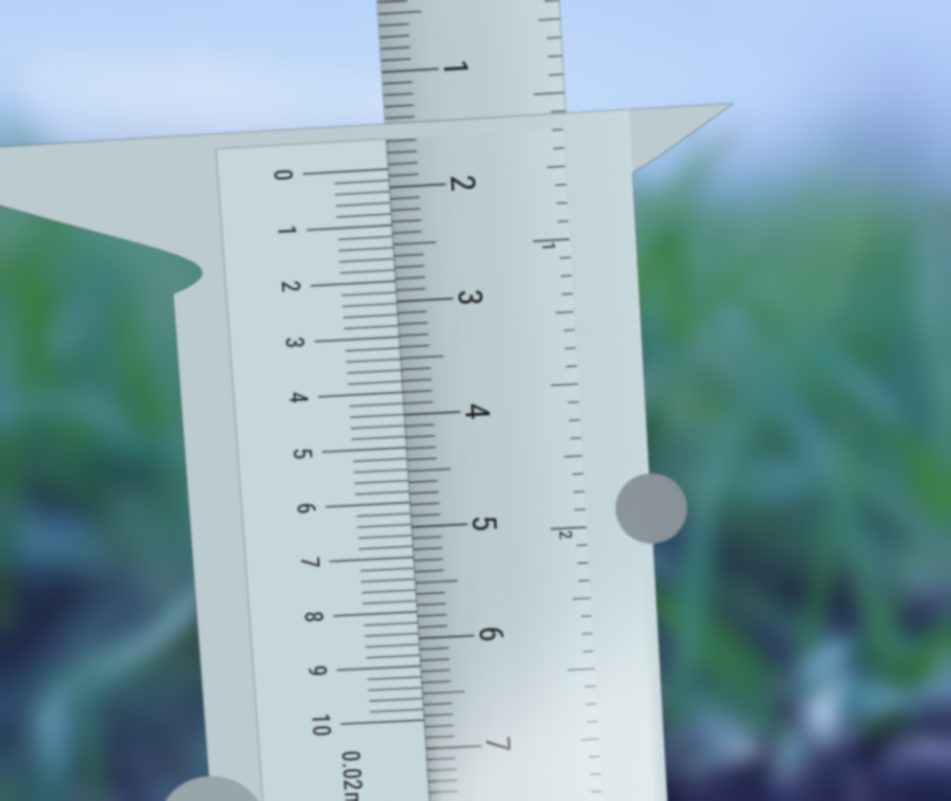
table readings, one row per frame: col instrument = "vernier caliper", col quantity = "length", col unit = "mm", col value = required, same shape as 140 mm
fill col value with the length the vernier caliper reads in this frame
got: 18.4 mm
